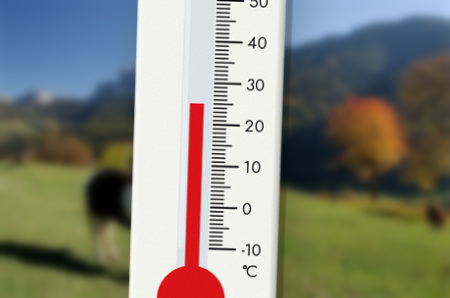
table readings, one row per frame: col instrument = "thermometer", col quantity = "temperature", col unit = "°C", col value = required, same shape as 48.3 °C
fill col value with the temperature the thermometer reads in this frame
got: 25 °C
